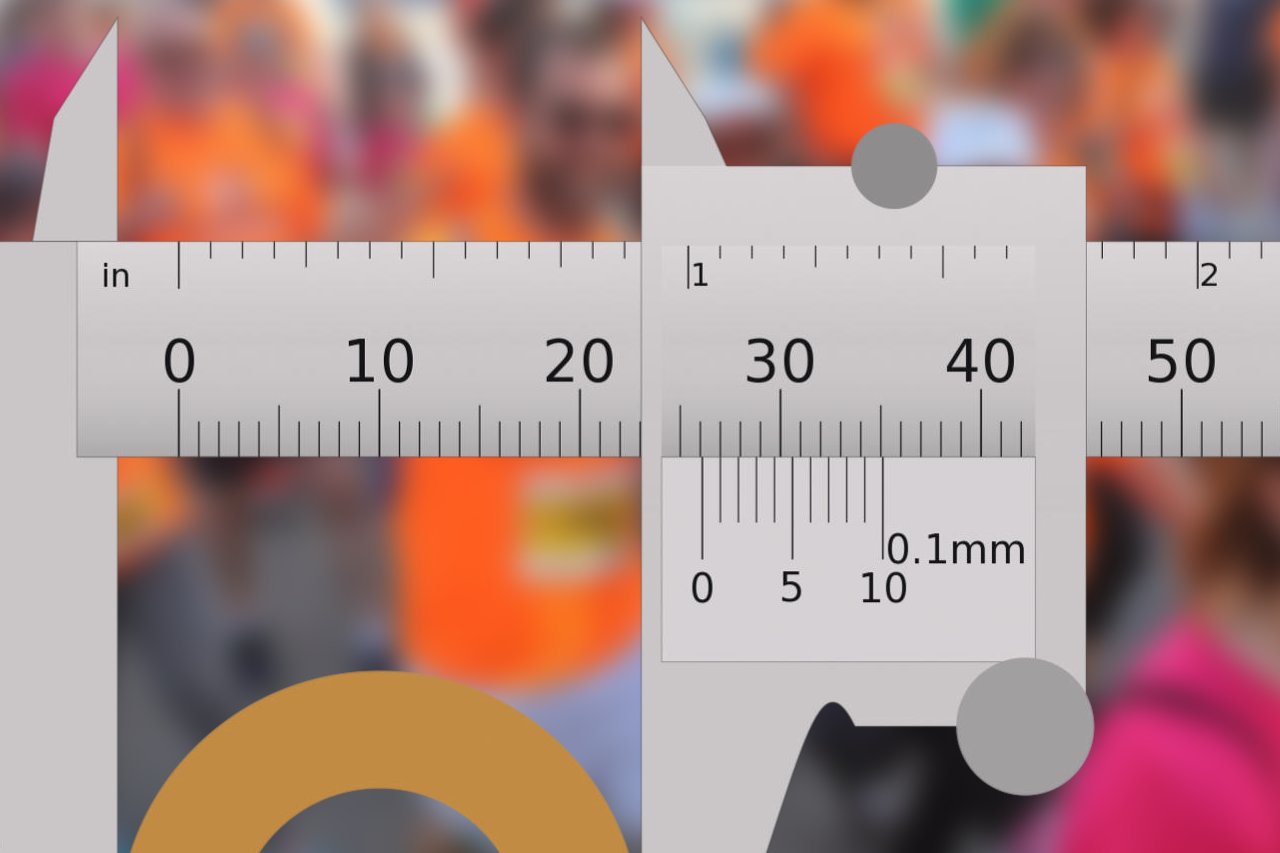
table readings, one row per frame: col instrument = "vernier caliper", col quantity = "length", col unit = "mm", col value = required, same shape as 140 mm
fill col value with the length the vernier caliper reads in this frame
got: 26.1 mm
